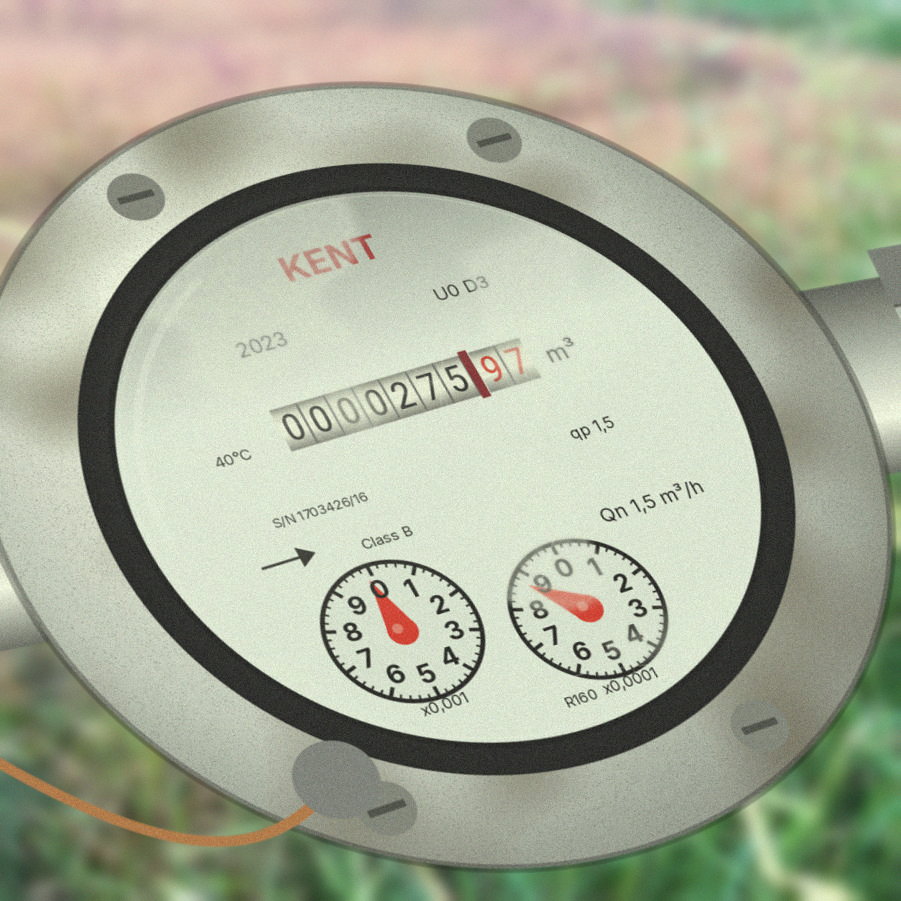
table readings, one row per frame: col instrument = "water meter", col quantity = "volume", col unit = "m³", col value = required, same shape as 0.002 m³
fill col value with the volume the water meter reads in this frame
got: 275.9698 m³
